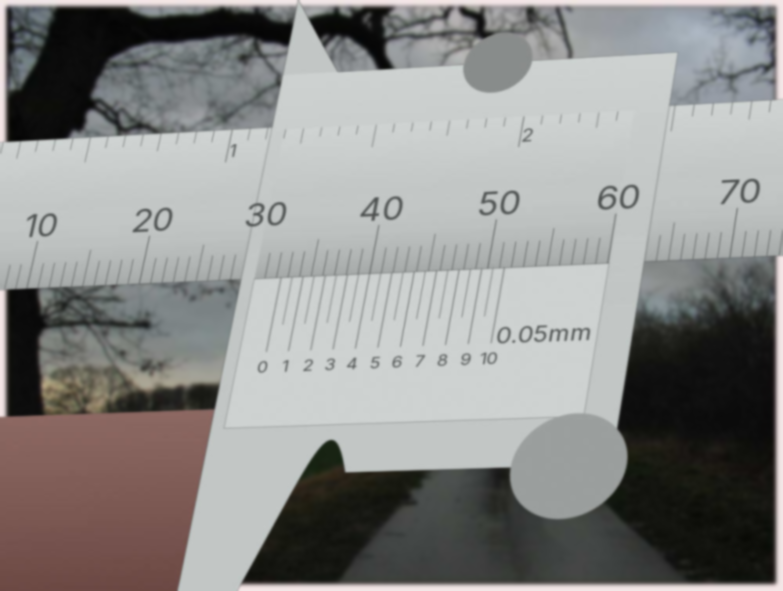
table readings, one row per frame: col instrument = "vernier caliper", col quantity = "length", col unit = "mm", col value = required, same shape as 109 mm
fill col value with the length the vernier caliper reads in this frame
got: 32.4 mm
